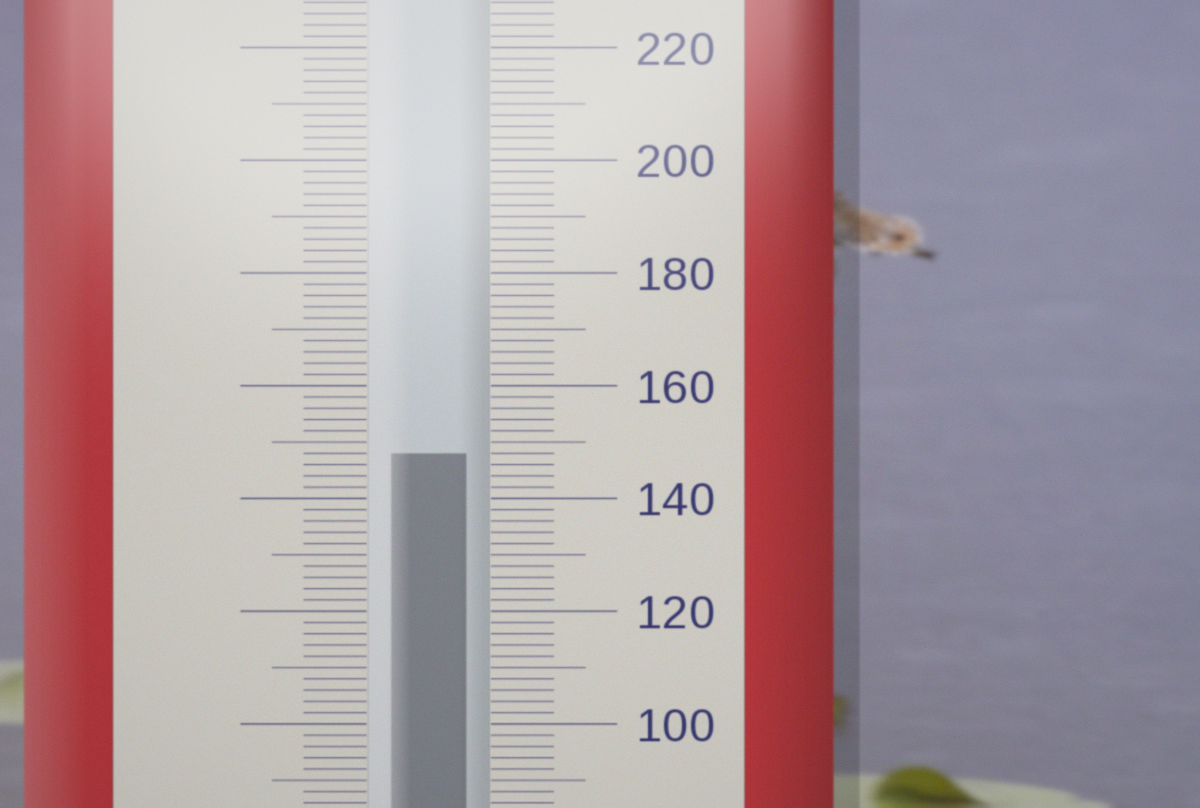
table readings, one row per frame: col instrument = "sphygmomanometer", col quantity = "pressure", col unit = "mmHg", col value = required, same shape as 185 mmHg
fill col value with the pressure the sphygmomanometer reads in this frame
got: 148 mmHg
